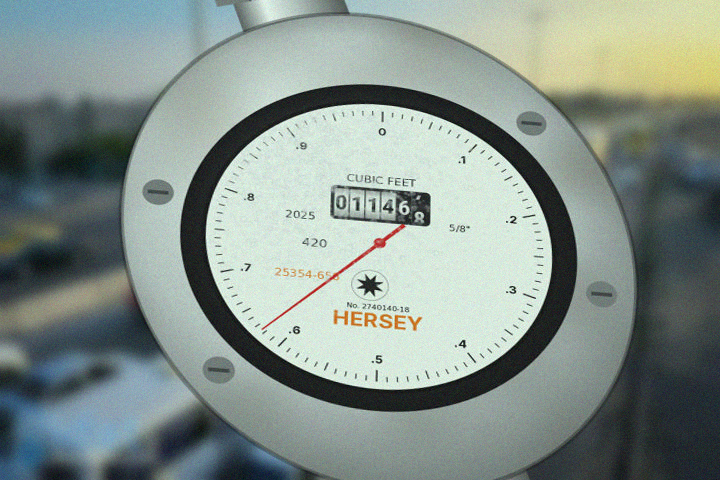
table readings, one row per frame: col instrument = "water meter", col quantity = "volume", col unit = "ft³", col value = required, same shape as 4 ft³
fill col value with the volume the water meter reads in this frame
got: 11467.62 ft³
